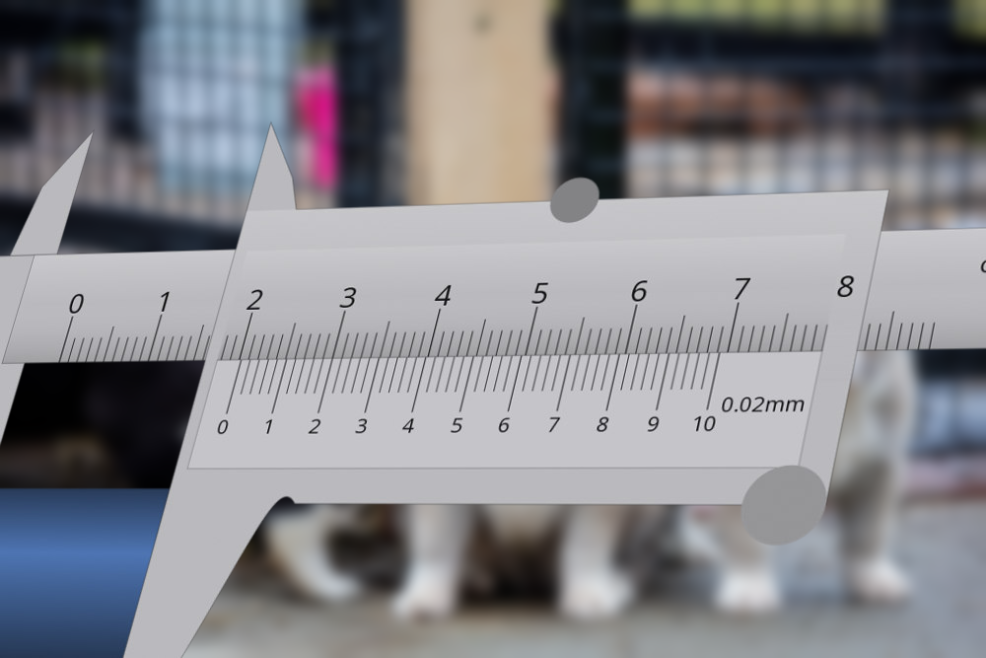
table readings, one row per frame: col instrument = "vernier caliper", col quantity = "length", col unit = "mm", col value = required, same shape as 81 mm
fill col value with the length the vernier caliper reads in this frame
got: 20.2 mm
